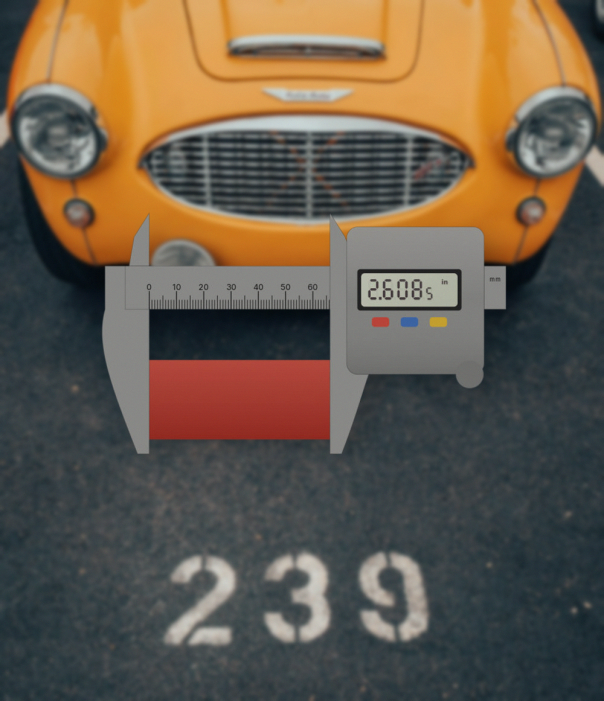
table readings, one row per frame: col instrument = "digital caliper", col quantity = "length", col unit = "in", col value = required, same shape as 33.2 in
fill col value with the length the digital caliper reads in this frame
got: 2.6085 in
